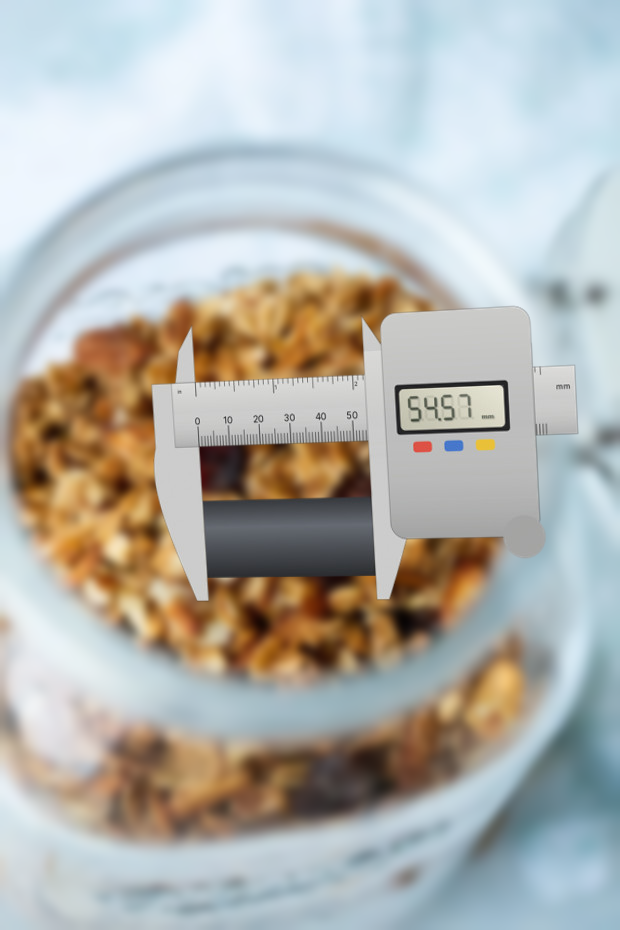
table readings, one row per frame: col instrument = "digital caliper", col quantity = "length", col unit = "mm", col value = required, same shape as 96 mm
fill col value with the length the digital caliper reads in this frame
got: 54.57 mm
